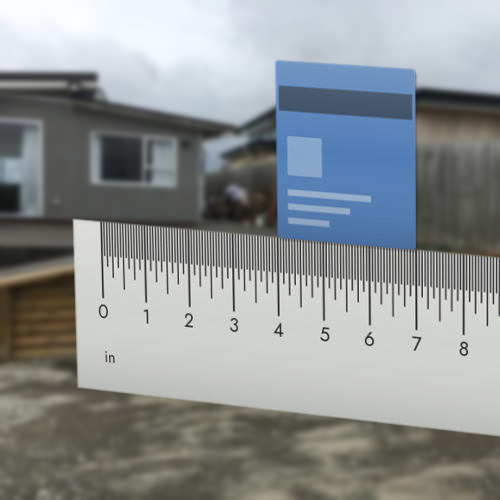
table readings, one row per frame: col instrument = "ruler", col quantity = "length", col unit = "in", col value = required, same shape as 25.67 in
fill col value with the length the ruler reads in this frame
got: 3 in
